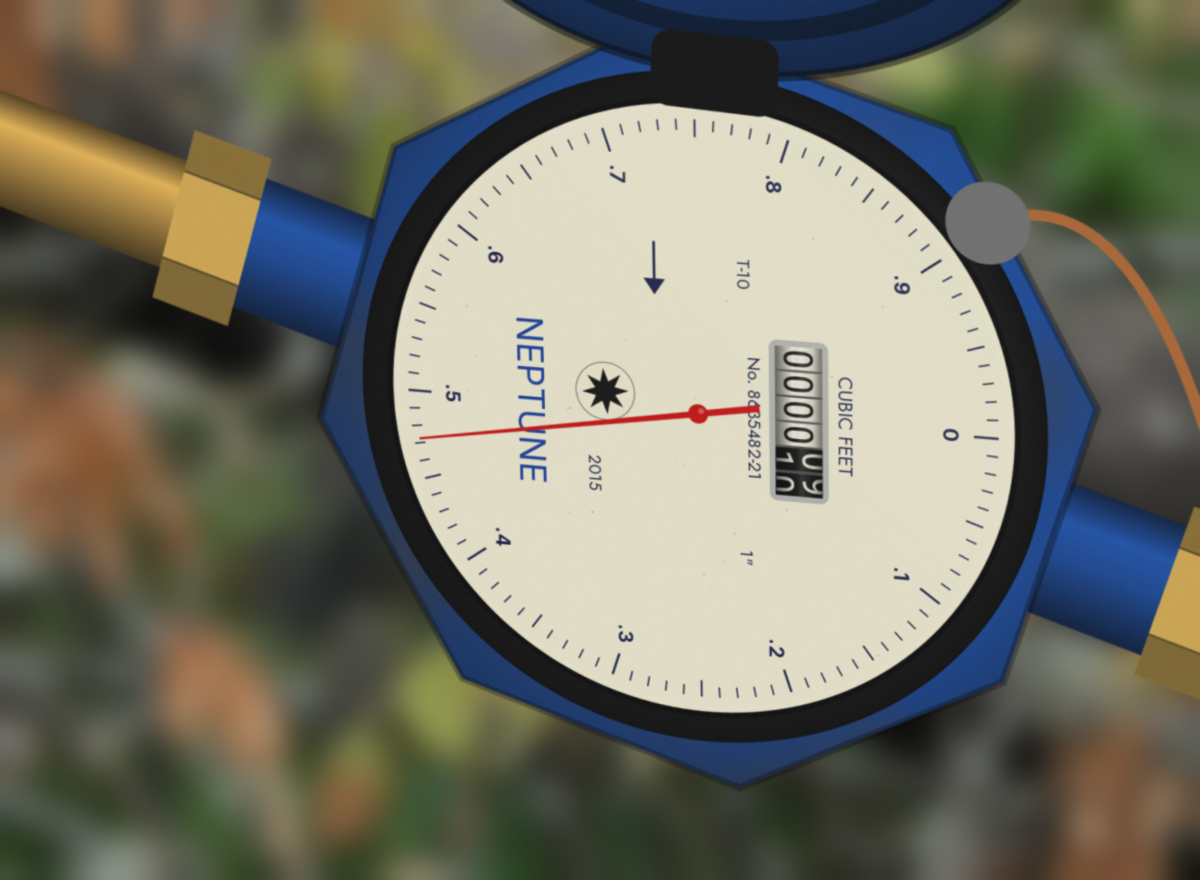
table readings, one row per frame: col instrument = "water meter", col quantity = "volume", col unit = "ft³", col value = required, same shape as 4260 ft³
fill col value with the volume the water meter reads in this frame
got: 9.47 ft³
